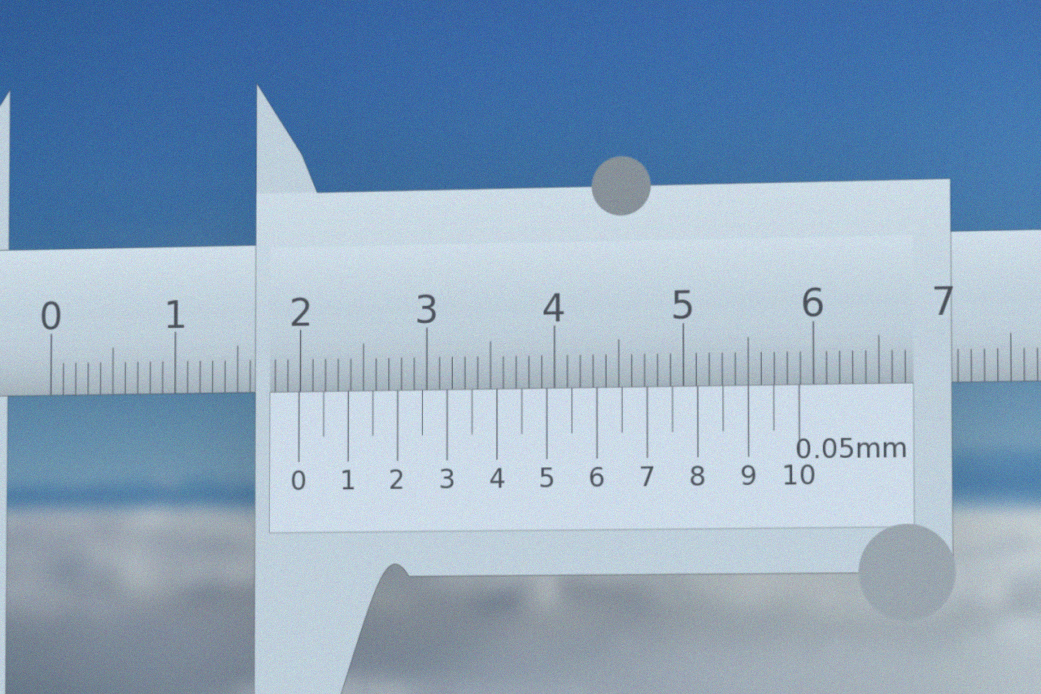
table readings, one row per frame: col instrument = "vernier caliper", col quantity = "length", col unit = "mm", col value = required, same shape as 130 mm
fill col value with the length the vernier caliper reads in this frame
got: 19.9 mm
